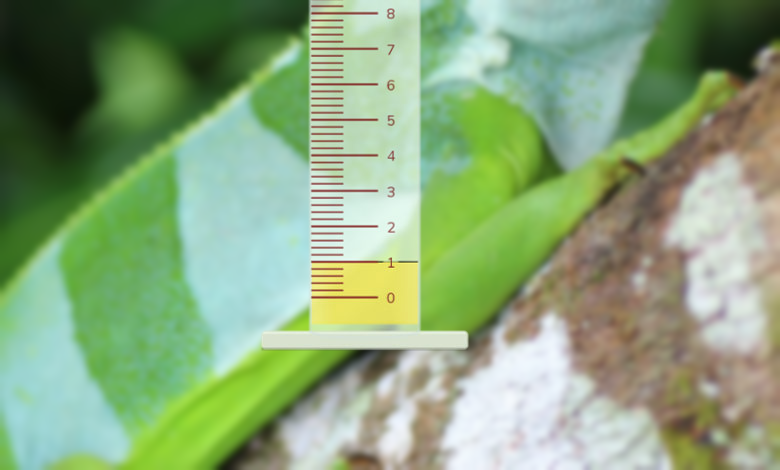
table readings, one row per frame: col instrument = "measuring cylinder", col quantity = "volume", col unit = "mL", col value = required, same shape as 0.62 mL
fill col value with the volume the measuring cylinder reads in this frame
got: 1 mL
